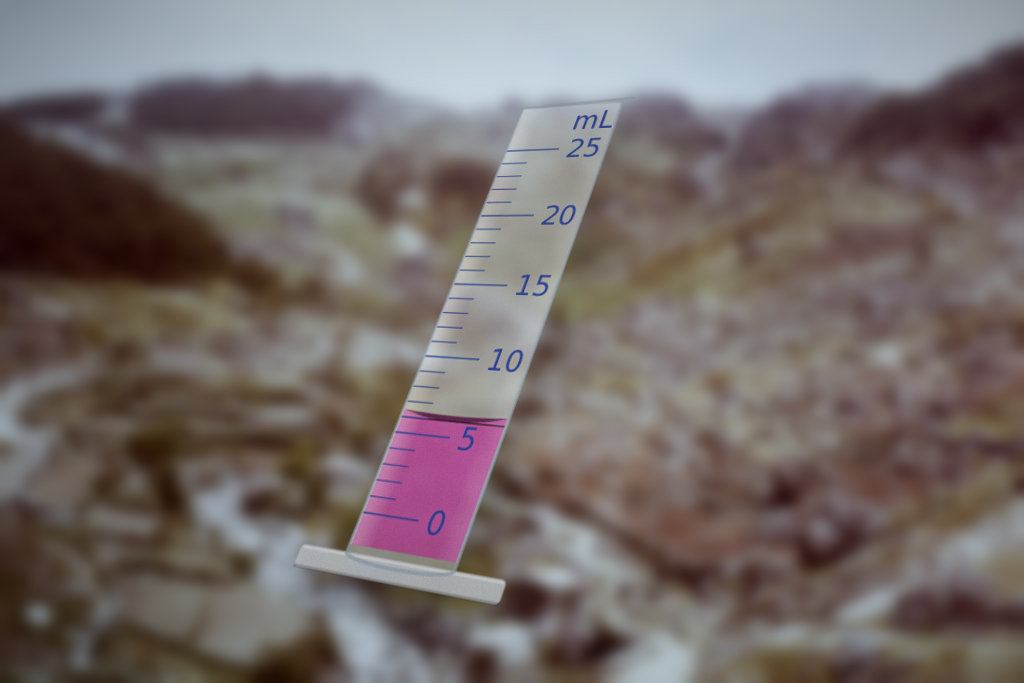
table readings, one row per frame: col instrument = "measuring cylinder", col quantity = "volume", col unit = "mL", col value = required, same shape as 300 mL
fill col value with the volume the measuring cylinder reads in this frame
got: 6 mL
